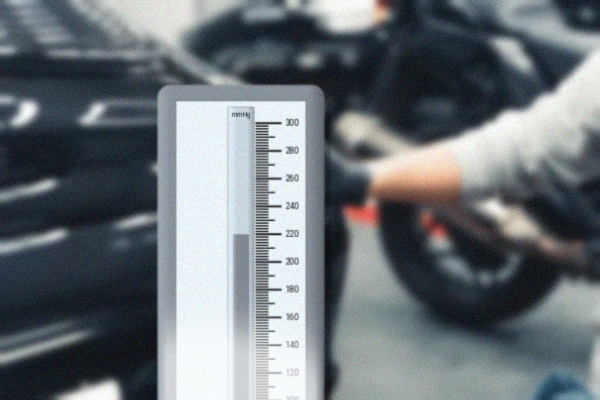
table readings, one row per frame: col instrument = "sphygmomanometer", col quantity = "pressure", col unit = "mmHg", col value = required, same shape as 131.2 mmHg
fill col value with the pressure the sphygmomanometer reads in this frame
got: 220 mmHg
